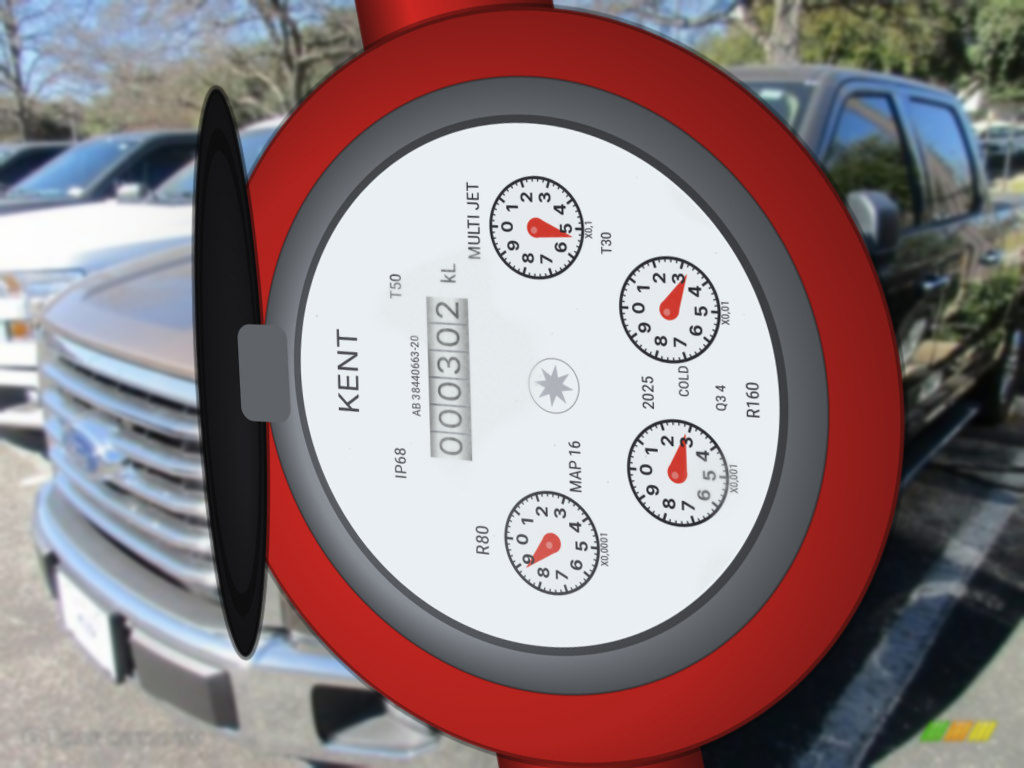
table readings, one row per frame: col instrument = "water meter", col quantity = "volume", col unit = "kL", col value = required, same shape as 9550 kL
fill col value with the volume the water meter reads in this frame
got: 302.5328 kL
